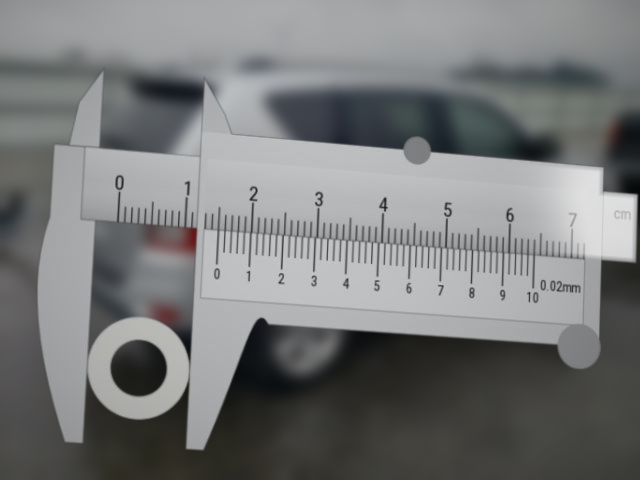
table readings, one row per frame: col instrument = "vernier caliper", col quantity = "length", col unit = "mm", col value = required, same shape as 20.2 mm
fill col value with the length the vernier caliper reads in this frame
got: 15.0 mm
